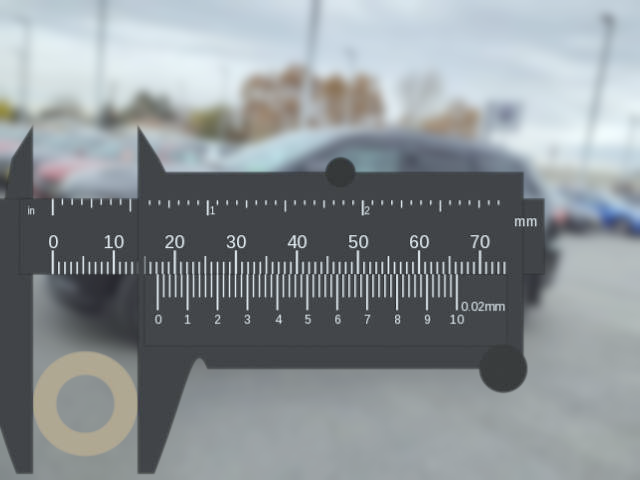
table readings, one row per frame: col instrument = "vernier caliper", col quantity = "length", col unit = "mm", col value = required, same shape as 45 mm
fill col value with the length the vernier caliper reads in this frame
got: 17.2 mm
